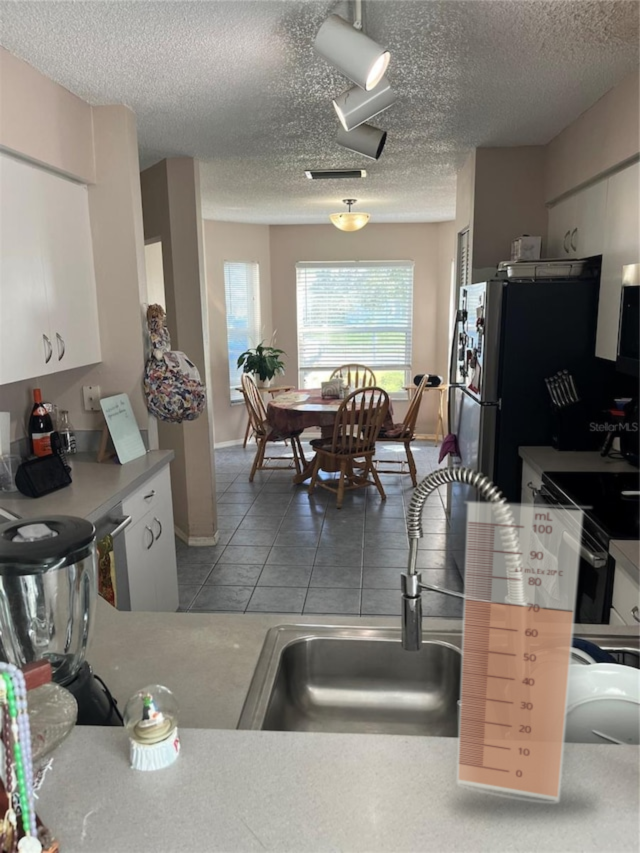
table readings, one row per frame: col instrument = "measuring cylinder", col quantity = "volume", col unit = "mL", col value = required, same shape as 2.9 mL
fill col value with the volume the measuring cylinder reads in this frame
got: 70 mL
